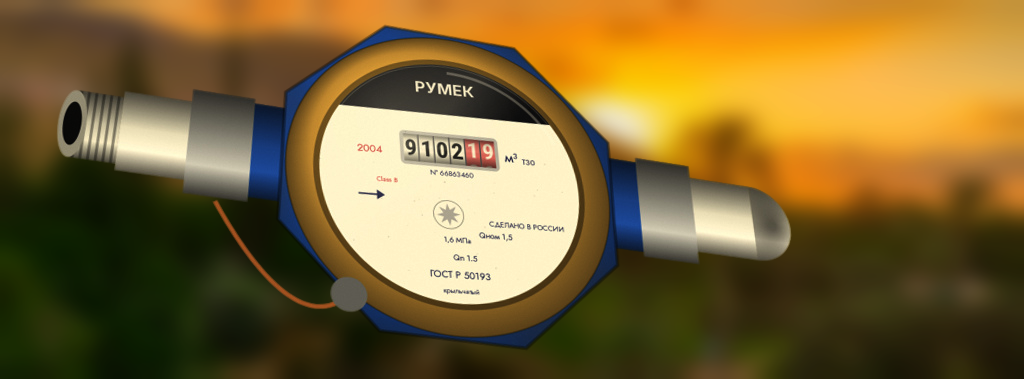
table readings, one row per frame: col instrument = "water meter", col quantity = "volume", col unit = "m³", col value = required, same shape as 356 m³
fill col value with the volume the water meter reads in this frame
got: 9102.19 m³
